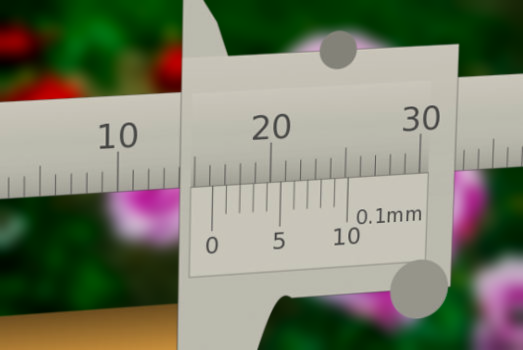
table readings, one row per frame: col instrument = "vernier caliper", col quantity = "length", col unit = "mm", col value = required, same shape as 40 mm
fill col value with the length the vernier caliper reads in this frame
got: 16.2 mm
